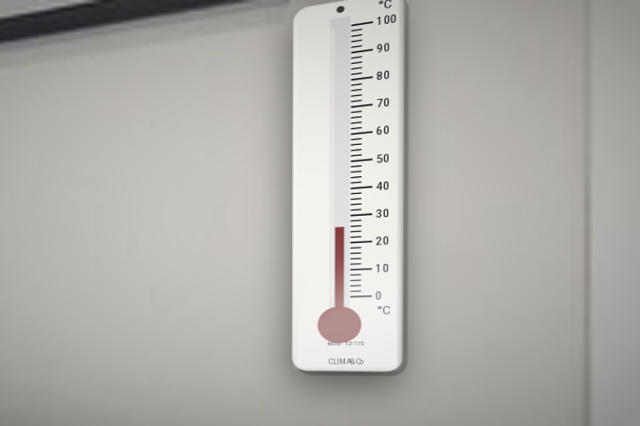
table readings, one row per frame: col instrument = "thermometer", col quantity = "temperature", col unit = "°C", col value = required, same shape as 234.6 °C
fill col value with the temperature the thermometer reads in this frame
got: 26 °C
